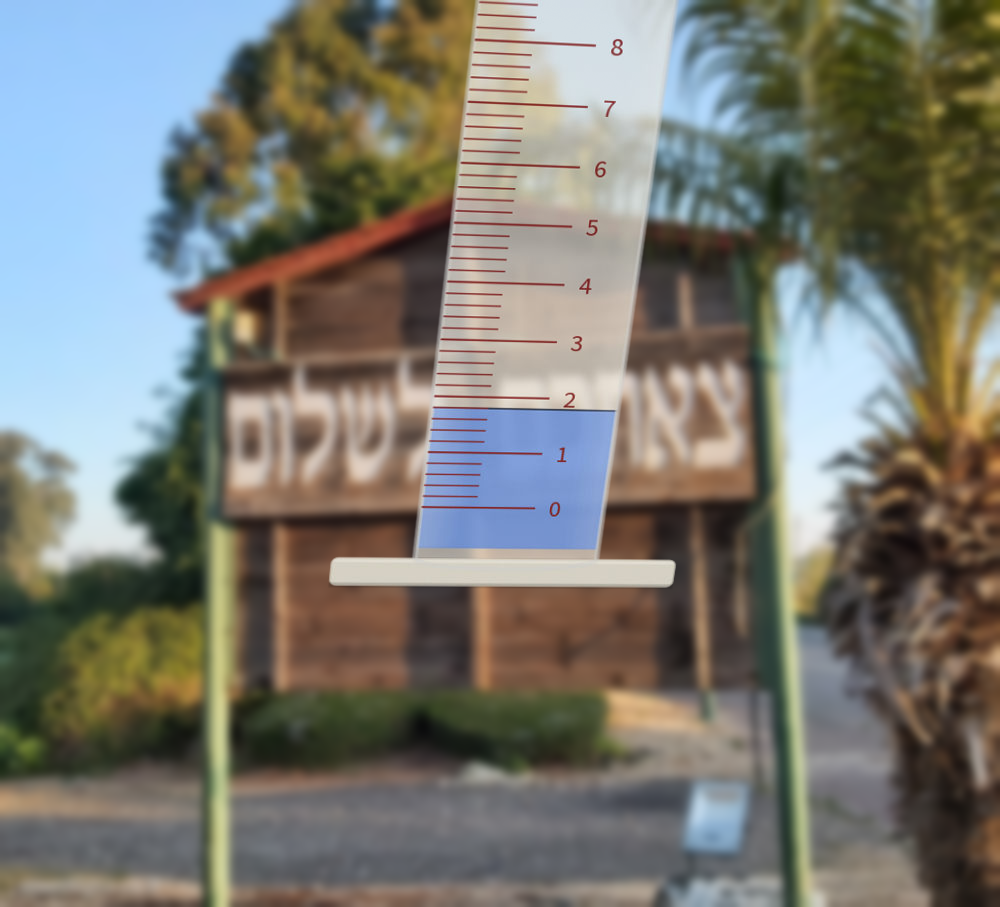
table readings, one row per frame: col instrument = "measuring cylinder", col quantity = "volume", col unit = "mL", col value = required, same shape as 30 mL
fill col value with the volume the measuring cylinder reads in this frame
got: 1.8 mL
